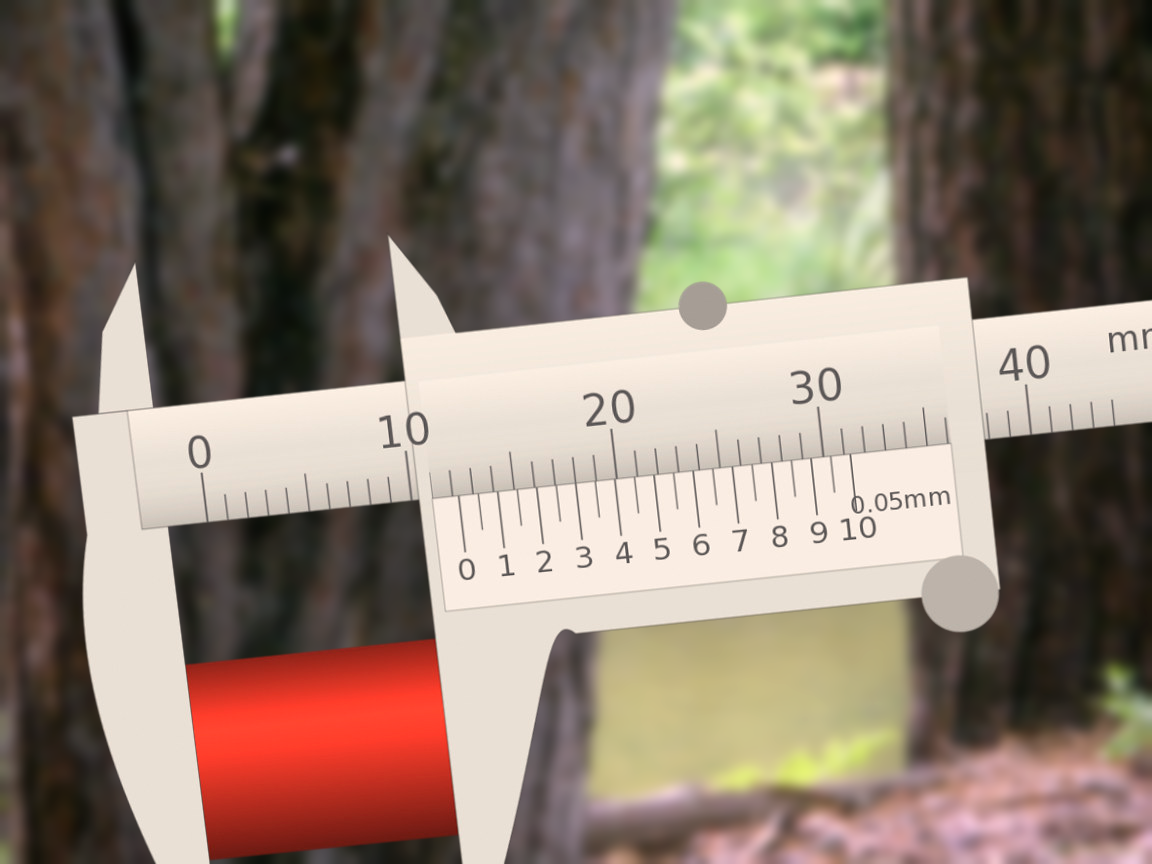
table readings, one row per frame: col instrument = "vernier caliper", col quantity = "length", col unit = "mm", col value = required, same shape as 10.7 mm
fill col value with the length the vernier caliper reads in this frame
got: 12.3 mm
